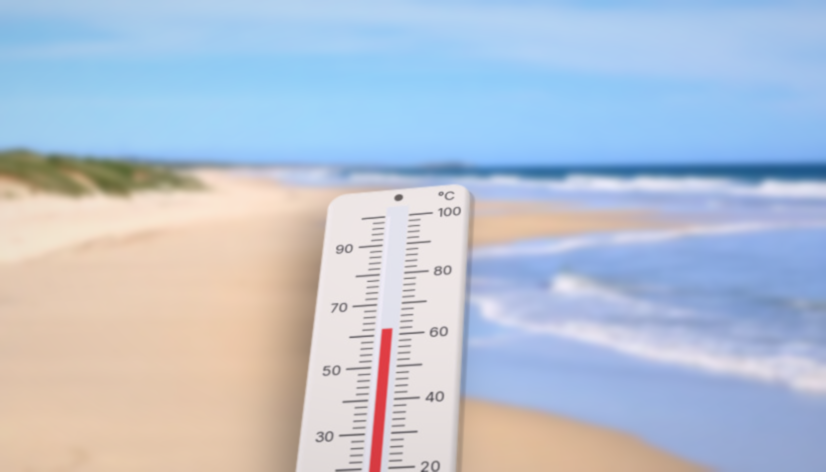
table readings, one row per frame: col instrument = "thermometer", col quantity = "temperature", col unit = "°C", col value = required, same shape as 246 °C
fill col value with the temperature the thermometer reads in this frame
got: 62 °C
